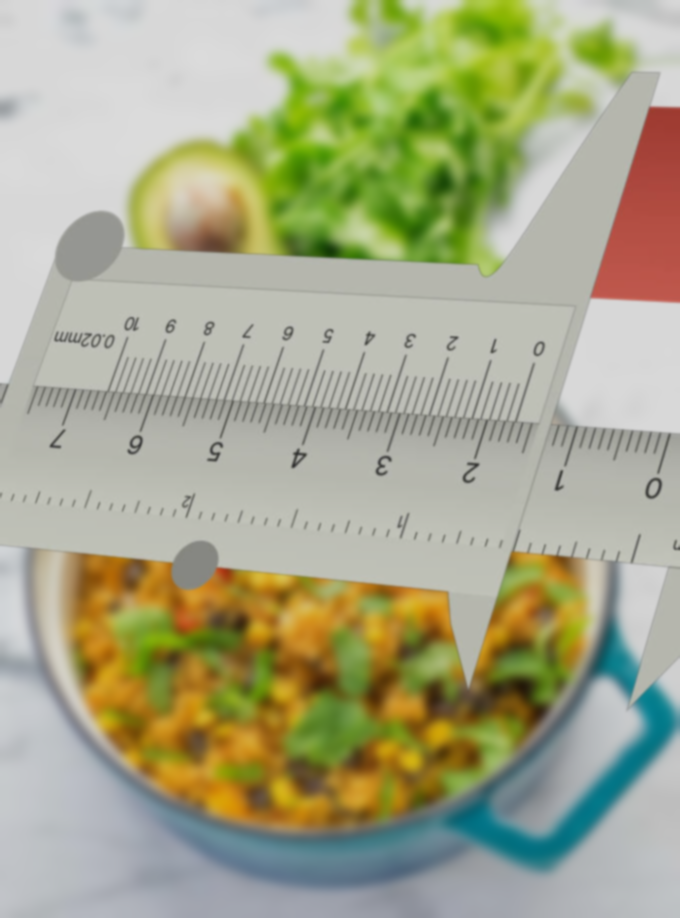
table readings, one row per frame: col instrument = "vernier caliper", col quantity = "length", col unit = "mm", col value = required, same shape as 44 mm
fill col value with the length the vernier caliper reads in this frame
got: 16.8 mm
